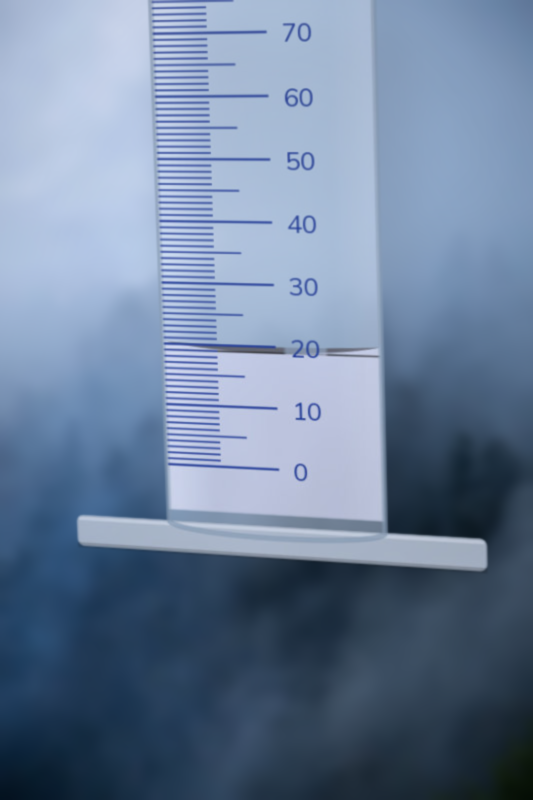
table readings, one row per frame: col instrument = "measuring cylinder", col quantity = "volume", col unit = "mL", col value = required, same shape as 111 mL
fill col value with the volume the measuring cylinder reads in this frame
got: 19 mL
